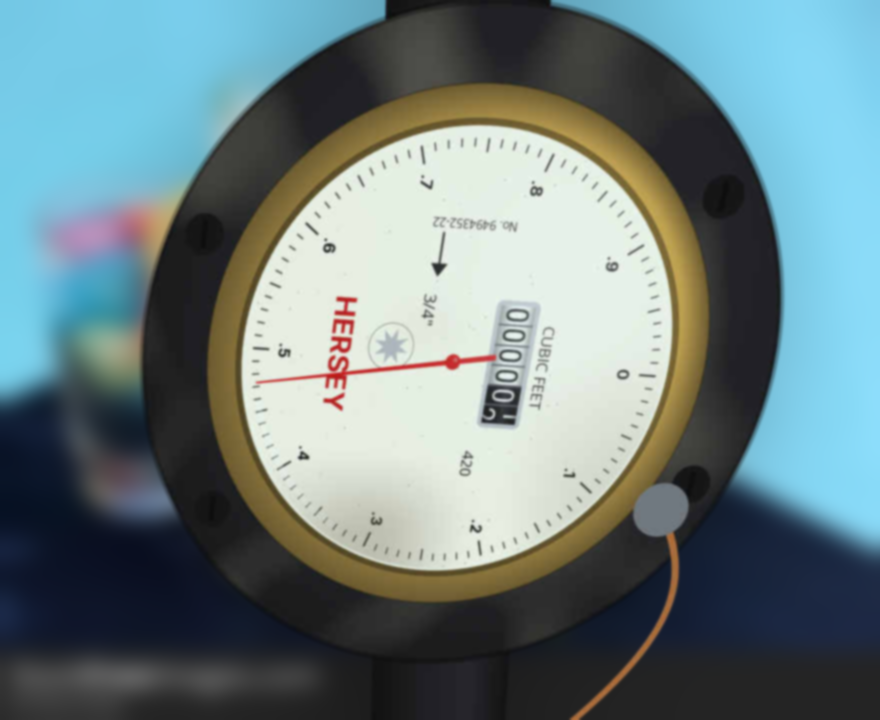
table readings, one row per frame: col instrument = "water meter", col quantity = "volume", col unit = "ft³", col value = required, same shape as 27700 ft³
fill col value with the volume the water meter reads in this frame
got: 1.47 ft³
